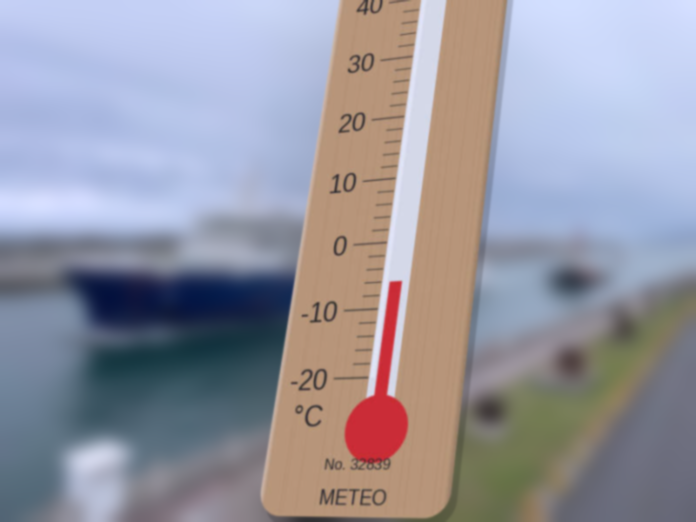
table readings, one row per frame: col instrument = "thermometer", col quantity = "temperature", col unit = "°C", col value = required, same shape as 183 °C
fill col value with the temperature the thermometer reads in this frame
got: -6 °C
